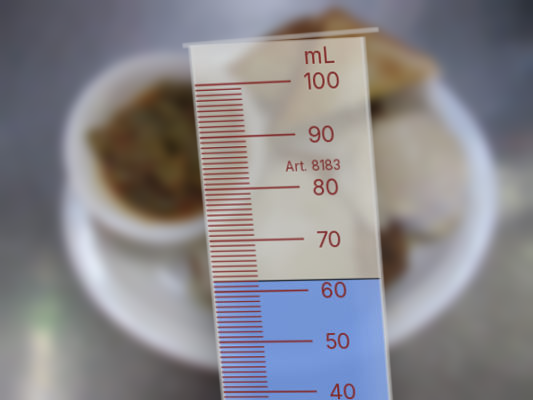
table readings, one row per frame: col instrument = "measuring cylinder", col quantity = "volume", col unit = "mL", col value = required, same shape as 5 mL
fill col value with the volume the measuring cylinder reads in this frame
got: 62 mL
